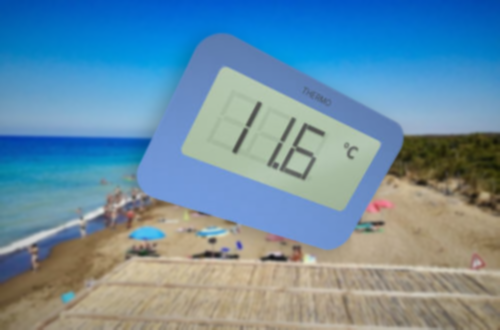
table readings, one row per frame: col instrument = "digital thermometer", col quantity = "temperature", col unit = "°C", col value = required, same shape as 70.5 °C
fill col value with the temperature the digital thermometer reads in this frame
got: 11.6 °C
